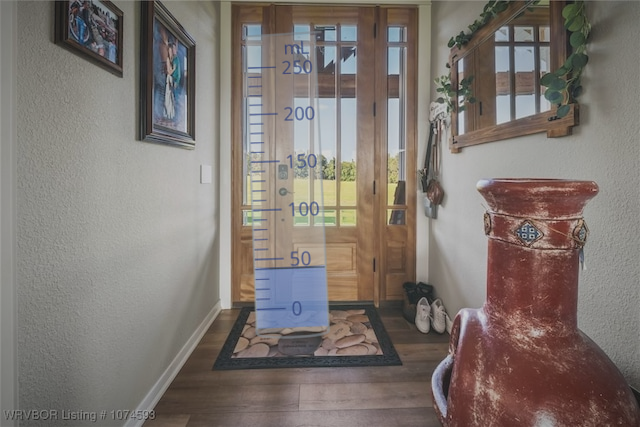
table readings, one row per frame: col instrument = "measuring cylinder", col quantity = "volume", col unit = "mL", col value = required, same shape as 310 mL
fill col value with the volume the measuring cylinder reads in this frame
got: 40 mL
